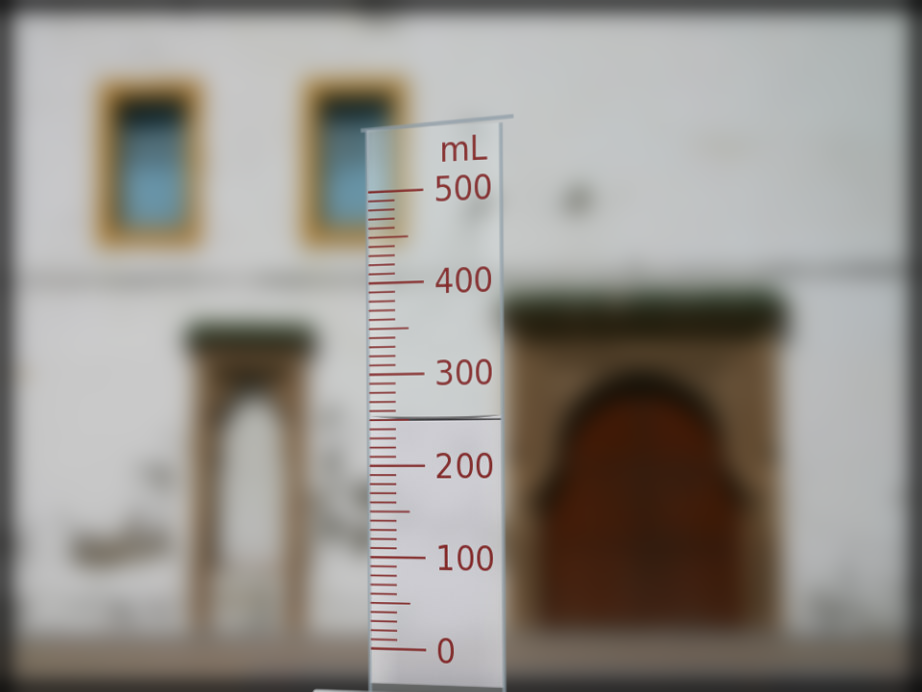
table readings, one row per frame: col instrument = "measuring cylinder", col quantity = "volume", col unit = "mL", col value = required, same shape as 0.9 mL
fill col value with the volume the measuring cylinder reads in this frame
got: 250 mL
